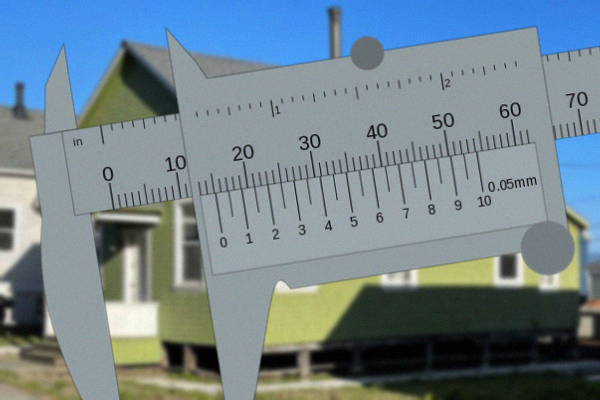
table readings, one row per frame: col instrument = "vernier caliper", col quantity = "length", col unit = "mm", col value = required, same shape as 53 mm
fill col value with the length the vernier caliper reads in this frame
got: 15.2 mm
